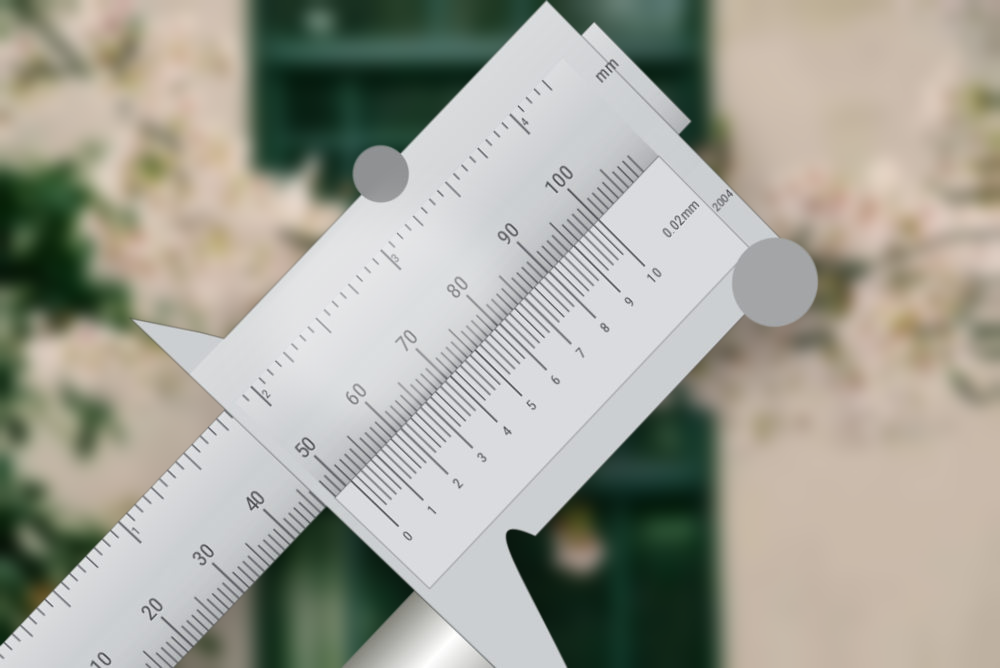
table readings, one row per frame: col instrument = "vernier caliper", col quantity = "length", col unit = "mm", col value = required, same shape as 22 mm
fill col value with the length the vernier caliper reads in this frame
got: 51.0 mm
